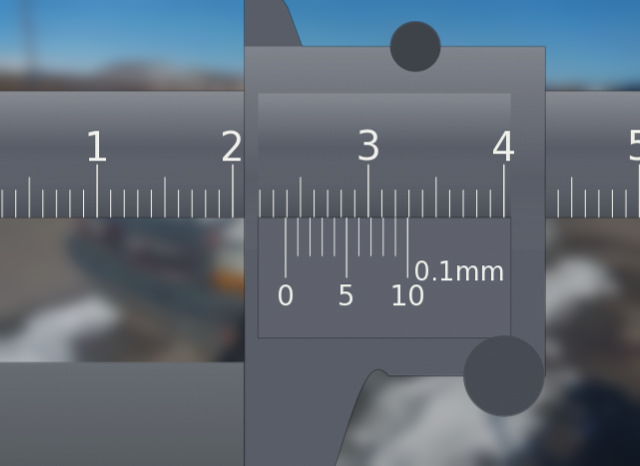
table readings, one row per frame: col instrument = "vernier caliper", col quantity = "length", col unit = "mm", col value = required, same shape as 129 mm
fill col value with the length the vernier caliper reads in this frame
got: 23.9 mm
